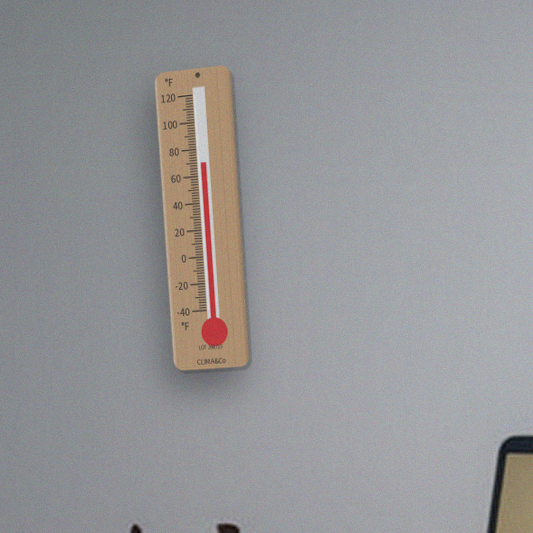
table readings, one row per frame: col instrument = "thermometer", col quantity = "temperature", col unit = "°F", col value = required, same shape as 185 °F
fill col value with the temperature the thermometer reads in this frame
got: 70 °F
